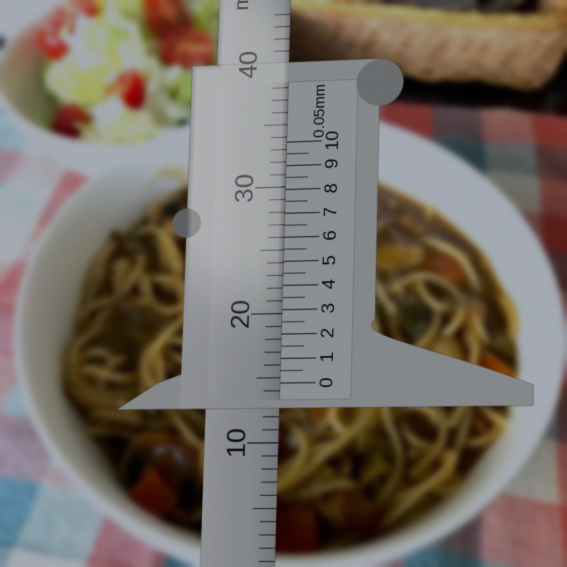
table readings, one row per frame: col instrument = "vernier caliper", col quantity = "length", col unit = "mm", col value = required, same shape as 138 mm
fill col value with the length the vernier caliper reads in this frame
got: 14.6 mm
